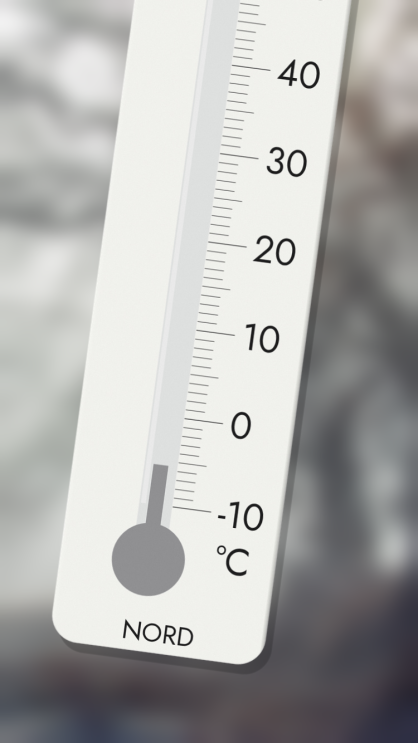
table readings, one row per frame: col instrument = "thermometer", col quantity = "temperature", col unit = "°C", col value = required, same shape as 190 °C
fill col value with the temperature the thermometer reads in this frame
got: -5.5 °C
